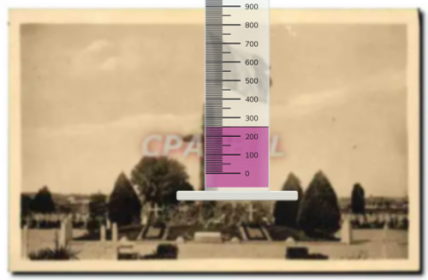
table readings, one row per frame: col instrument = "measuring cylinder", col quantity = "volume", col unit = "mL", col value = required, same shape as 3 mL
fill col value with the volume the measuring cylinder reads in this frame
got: 250 mL
